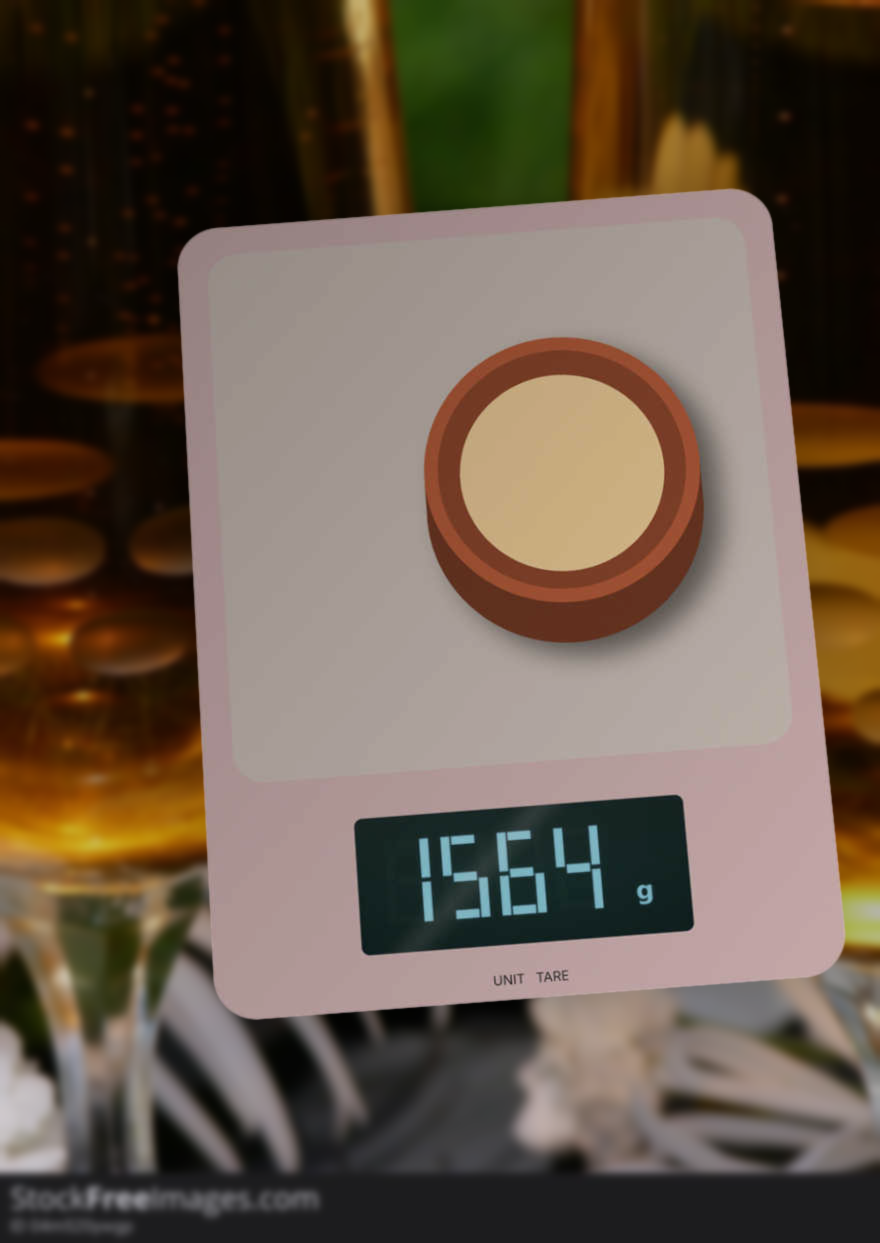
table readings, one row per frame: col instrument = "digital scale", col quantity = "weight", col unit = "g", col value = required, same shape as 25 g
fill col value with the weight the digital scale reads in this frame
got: 1564 g
